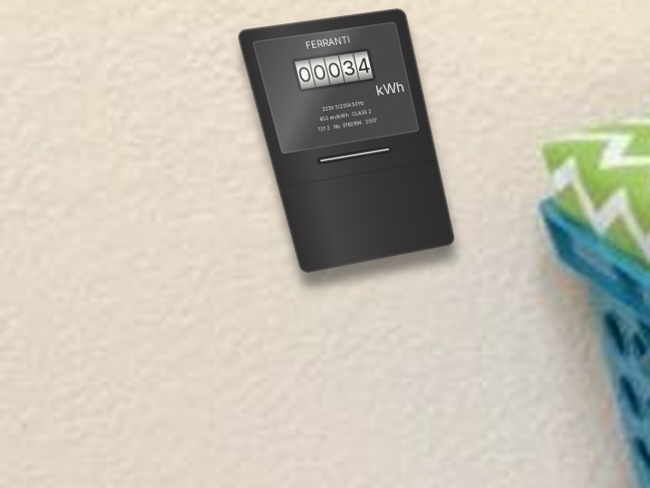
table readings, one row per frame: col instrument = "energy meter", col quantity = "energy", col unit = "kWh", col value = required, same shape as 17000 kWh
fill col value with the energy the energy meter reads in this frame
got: 34 kWh
